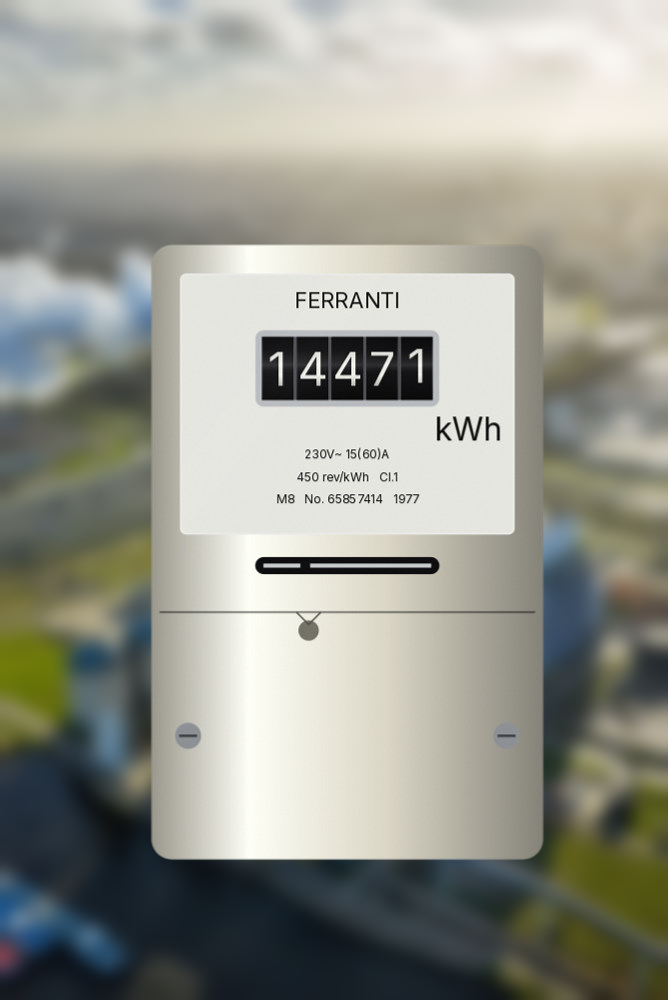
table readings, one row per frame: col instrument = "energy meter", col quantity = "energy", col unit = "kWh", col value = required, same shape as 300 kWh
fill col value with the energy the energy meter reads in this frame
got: 14471 kWh
